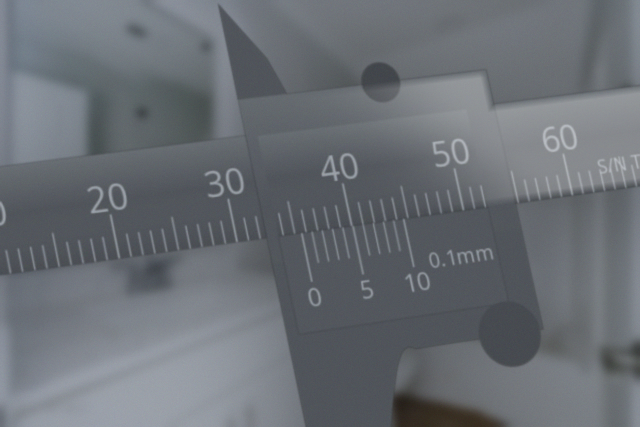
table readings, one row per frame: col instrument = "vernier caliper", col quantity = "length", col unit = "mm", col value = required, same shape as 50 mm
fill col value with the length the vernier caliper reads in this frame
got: 35.6 mm
